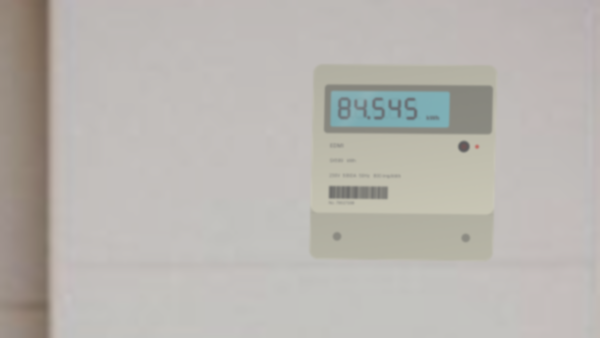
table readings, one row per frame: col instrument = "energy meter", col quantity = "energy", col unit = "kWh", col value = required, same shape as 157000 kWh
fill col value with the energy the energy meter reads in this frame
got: 84.545 kWh
